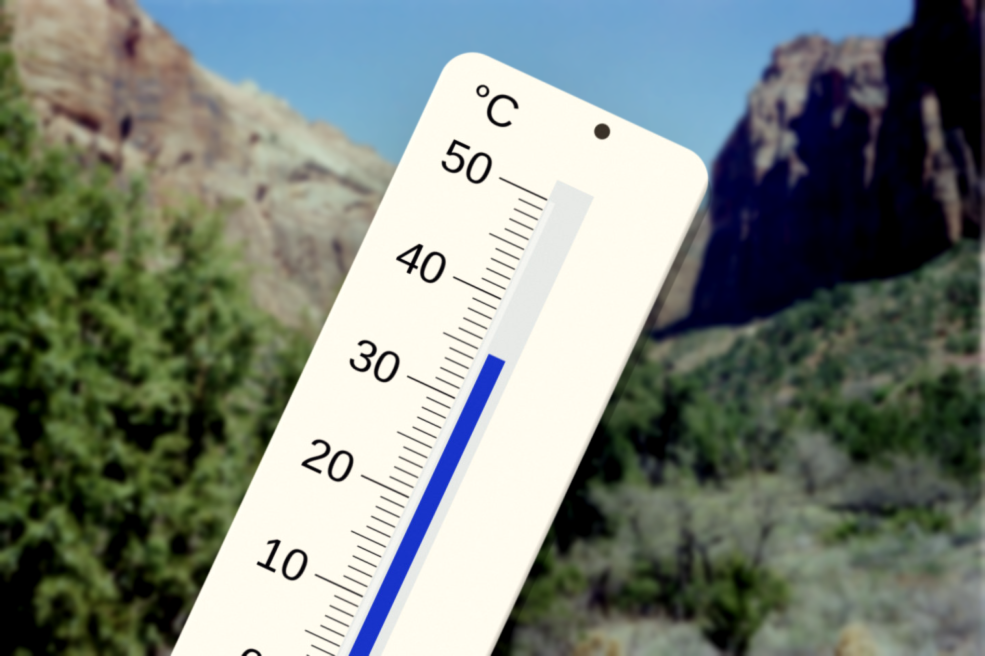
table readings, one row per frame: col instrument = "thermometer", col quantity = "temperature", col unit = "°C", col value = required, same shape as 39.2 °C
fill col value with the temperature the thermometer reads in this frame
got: 35 °C
